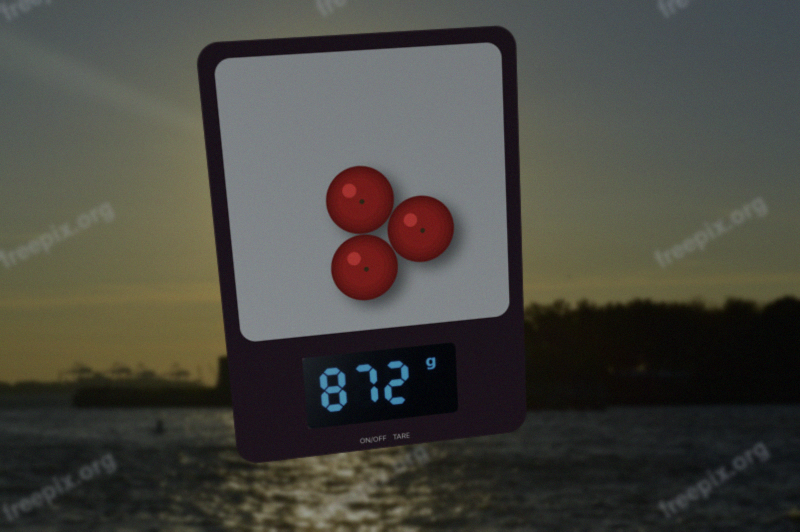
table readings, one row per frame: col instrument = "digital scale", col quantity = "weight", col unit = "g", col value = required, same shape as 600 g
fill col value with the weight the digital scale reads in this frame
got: 872 g
